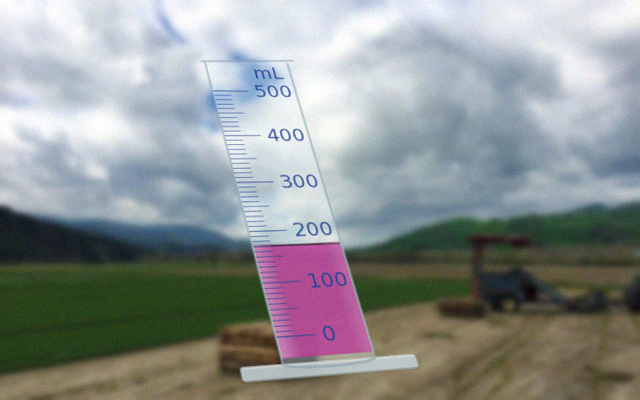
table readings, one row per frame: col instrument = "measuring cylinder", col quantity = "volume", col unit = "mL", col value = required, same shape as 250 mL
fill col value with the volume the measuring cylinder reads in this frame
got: 170 mL
